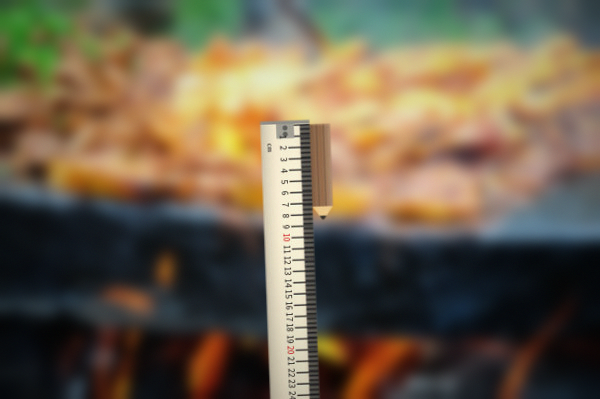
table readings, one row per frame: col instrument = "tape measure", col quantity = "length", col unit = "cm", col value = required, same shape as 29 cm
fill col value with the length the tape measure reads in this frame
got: 8.5 cm
